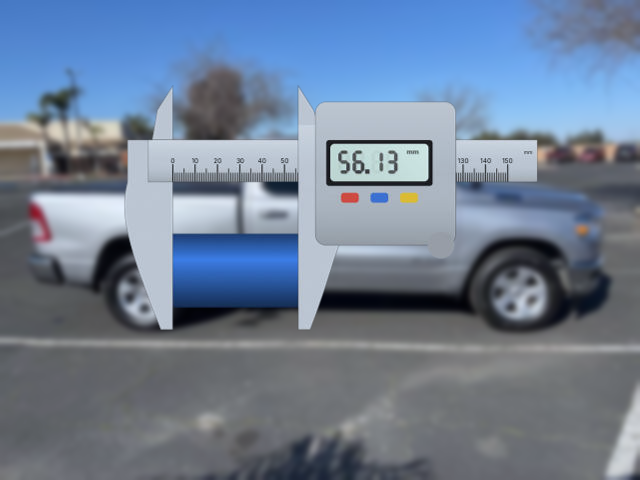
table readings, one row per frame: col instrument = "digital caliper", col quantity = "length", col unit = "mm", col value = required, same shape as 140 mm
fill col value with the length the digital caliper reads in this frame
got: 56.13 mm
